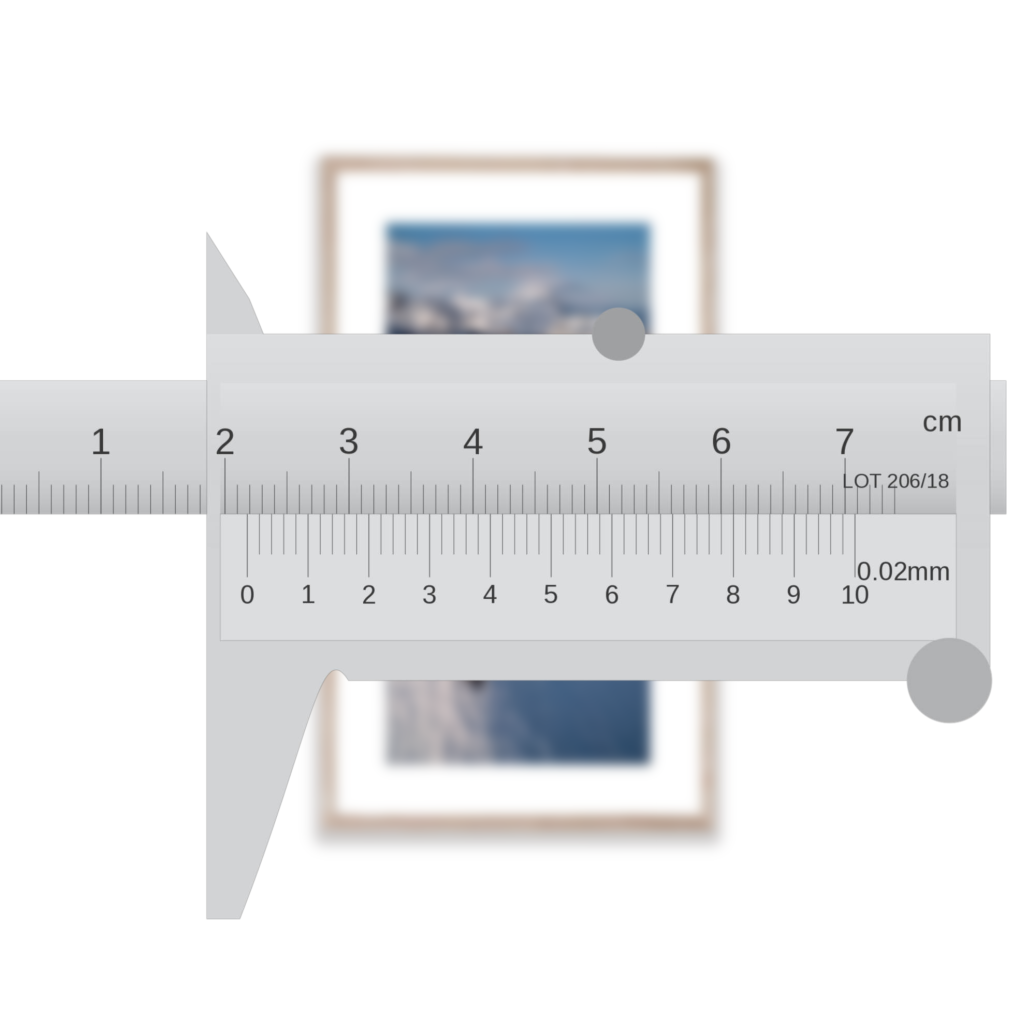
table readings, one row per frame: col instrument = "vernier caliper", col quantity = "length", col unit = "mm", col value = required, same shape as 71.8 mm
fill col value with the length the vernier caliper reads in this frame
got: 21.8 mm
